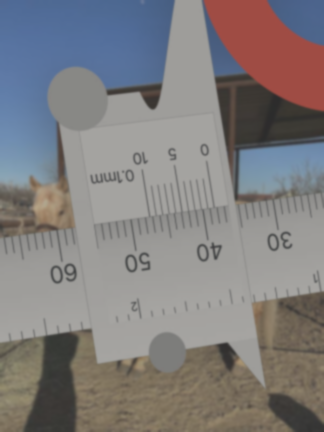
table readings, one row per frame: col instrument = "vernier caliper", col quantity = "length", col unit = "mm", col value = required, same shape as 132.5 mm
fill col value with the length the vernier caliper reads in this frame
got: 38.4 mm
